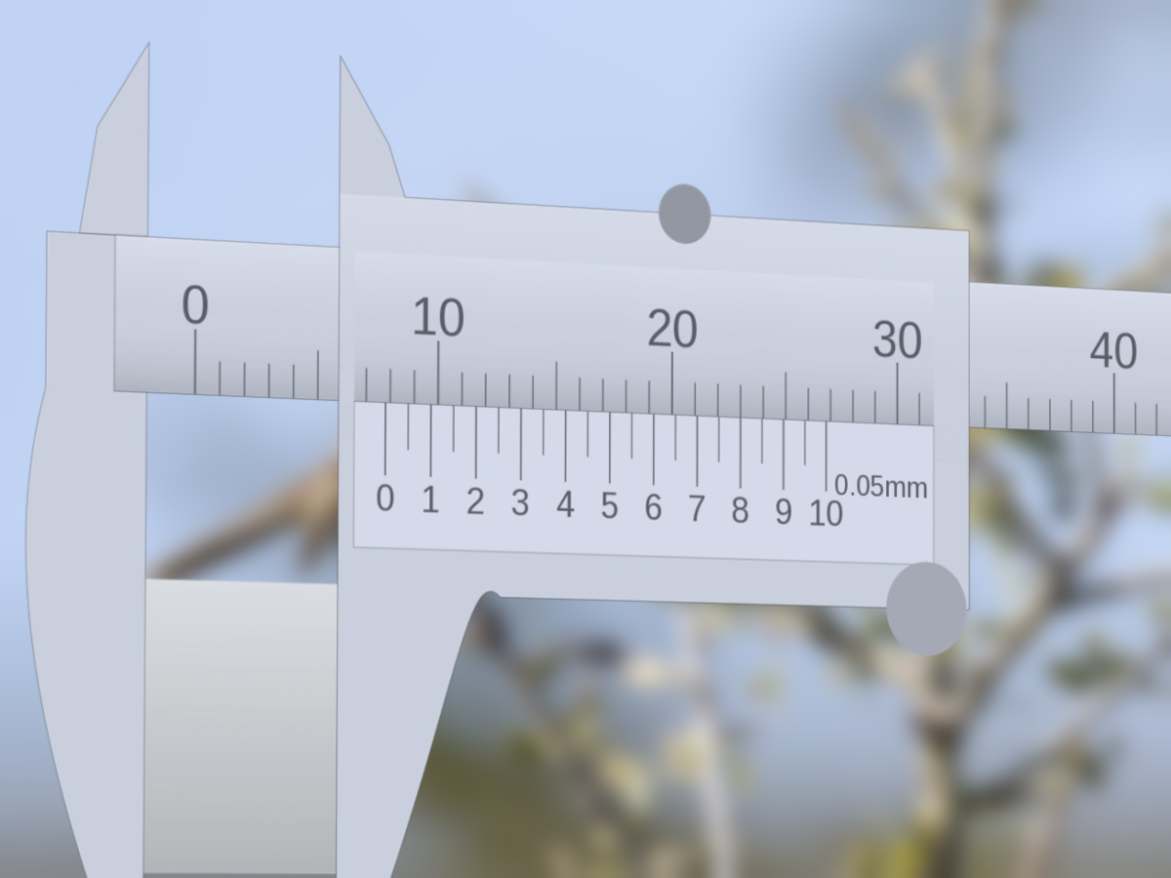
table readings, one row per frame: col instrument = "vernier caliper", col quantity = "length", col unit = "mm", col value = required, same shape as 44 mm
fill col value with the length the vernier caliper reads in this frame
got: 7.8 mm
